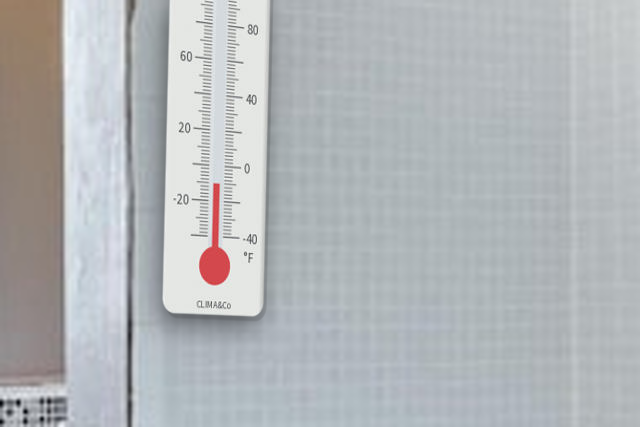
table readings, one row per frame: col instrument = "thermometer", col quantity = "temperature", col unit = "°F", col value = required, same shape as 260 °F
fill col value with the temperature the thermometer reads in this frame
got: -10 °F
